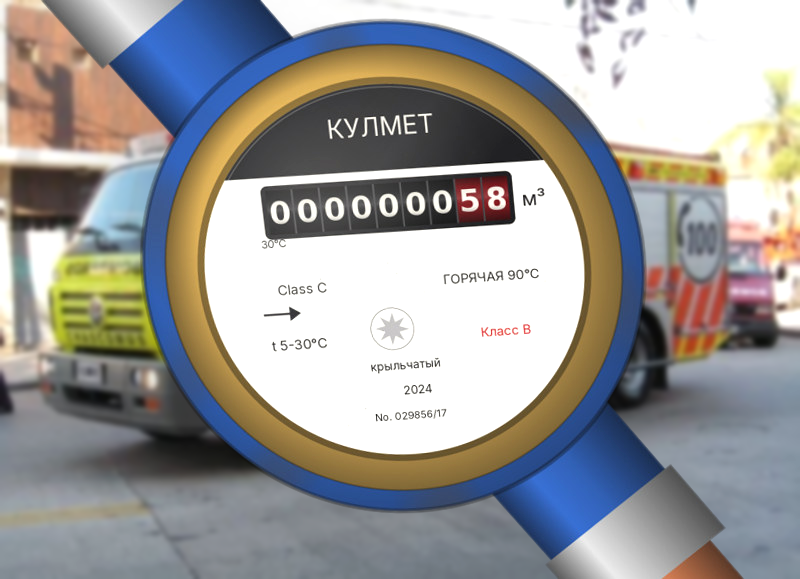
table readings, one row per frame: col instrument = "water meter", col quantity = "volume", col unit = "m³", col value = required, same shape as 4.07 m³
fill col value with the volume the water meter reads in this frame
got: 0.58 m³
